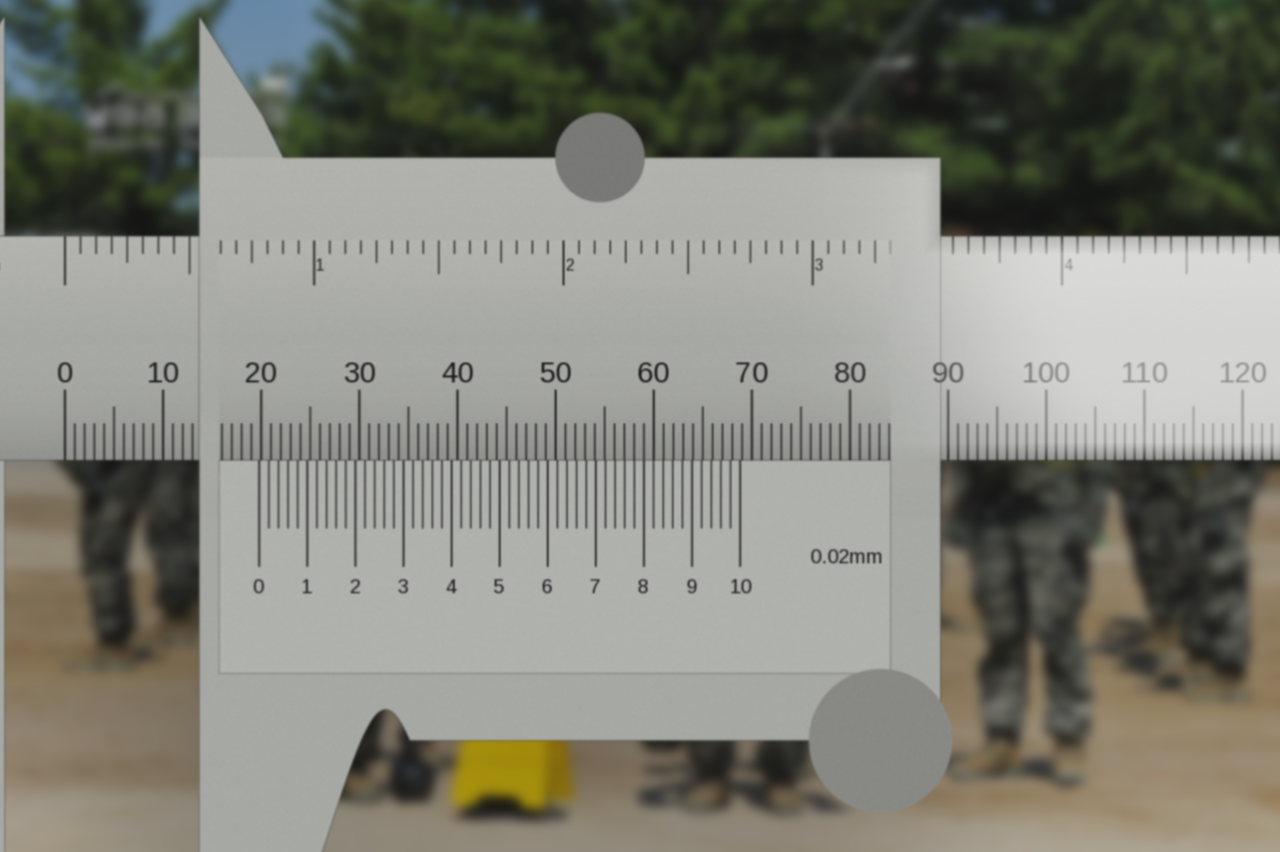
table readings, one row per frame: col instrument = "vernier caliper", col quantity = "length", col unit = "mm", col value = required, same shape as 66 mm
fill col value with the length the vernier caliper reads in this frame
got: 19.8 mm
